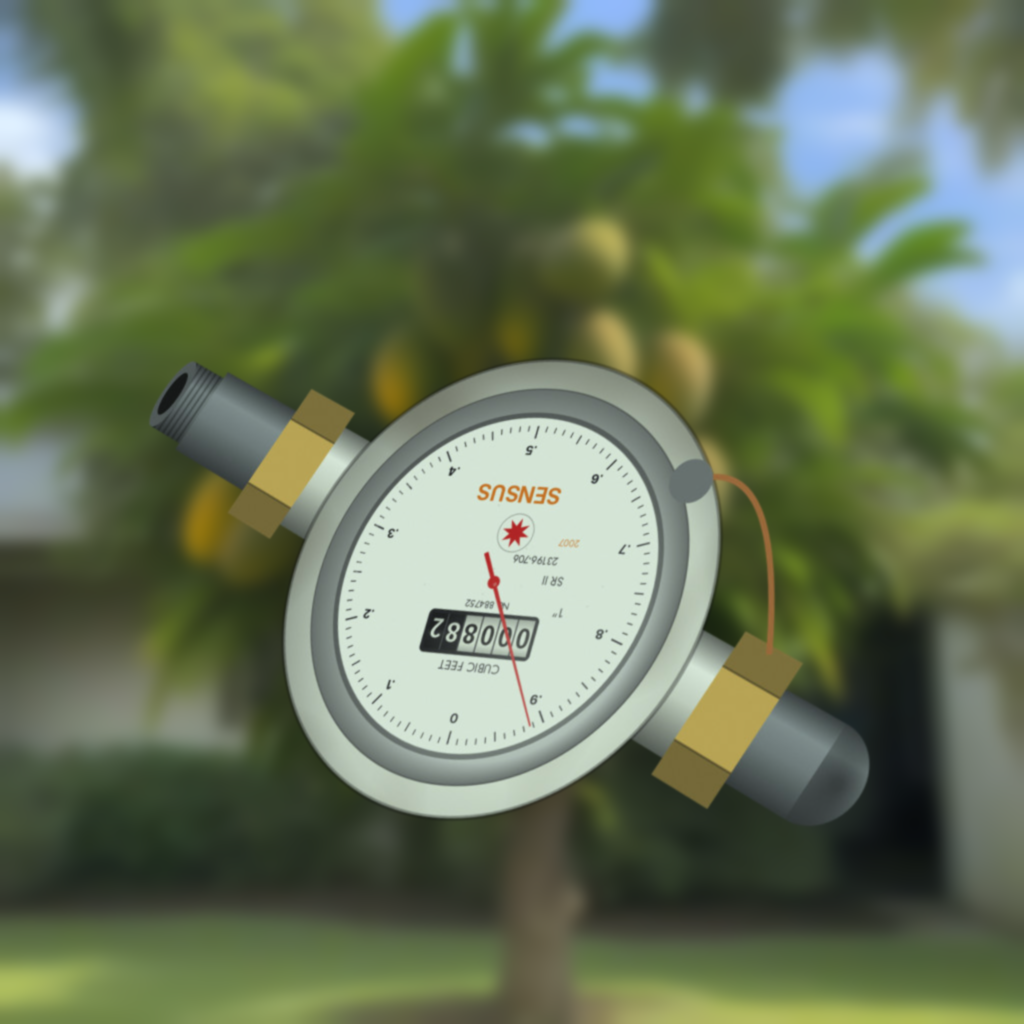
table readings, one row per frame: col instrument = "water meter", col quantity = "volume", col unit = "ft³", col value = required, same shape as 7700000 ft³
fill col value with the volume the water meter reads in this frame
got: 881.91 ft³
